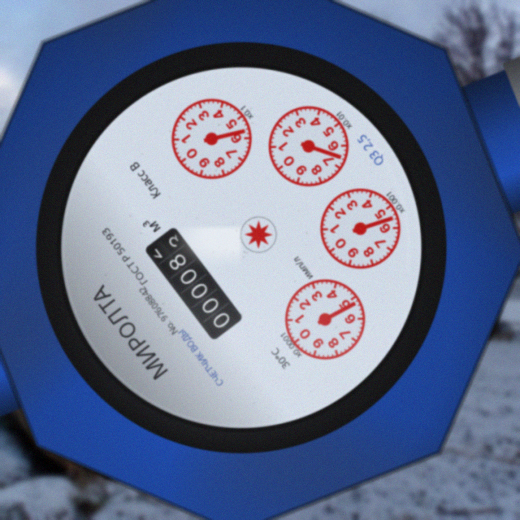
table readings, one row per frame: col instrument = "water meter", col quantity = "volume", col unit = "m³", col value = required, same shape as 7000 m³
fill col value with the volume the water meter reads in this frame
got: 82.5655 m³
